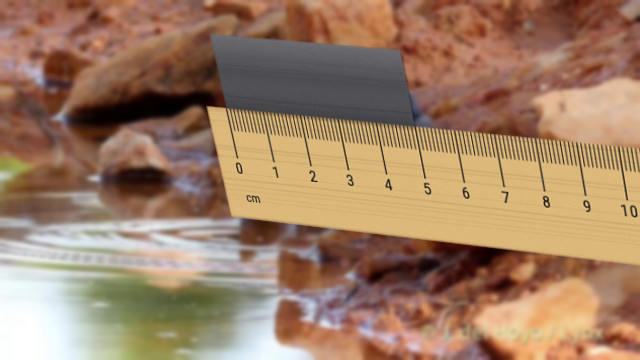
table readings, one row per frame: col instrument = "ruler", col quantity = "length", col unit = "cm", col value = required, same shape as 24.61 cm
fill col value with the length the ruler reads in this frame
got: 5 cm
